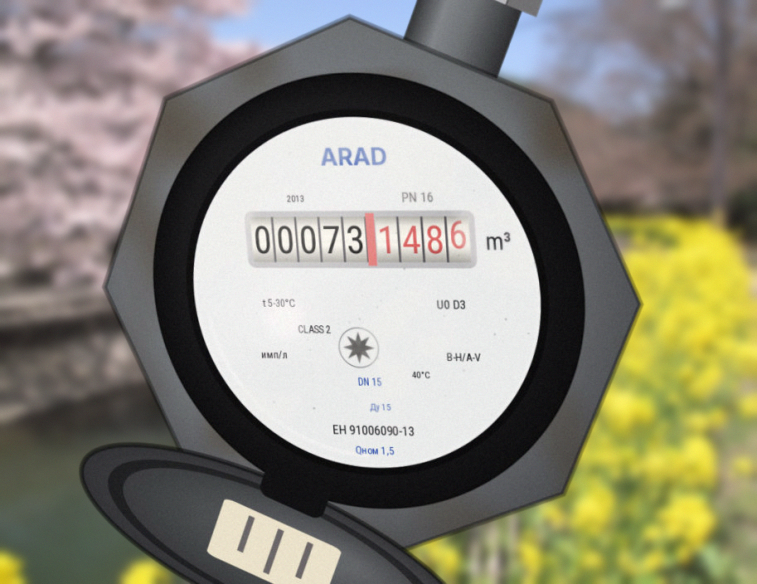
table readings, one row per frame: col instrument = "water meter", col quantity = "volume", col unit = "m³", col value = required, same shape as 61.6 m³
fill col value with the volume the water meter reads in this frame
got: 73.1486 m³
